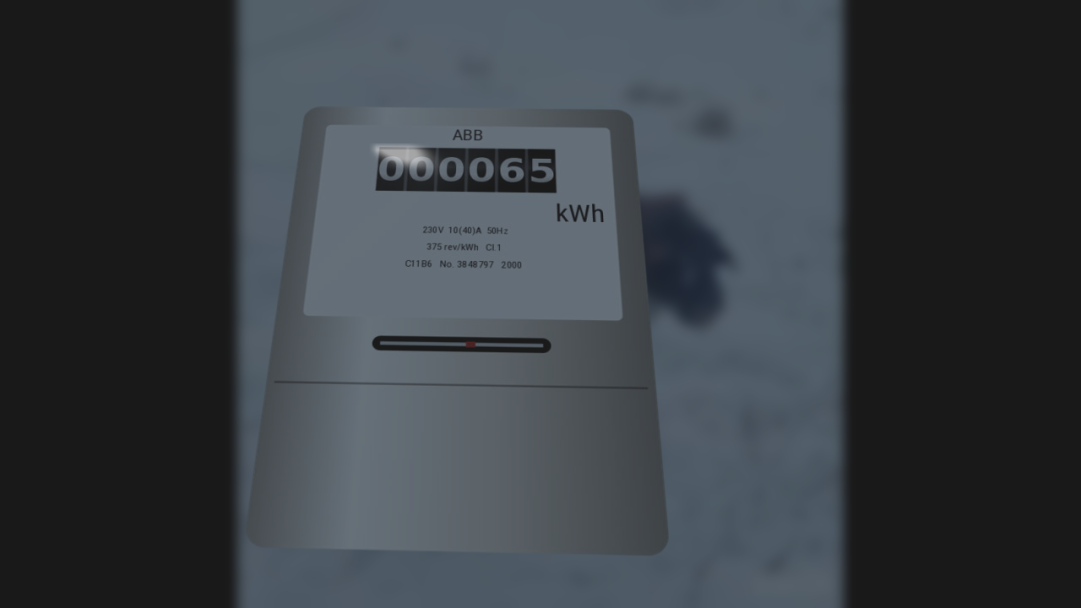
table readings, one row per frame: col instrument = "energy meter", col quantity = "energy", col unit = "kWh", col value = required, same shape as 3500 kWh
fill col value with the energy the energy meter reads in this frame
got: 65 kWh
